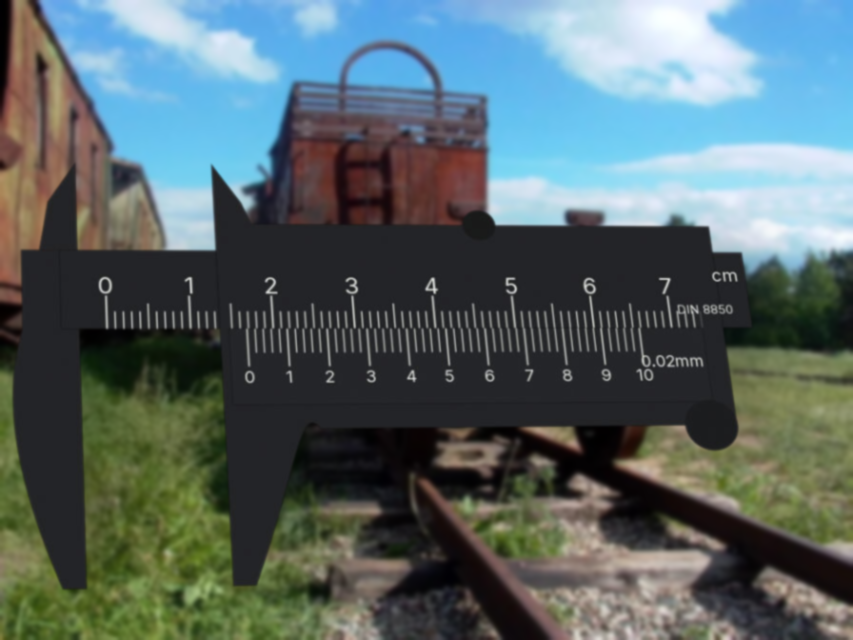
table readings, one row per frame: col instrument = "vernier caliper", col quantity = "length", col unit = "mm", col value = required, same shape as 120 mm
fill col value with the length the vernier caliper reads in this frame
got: 16.8 mm
